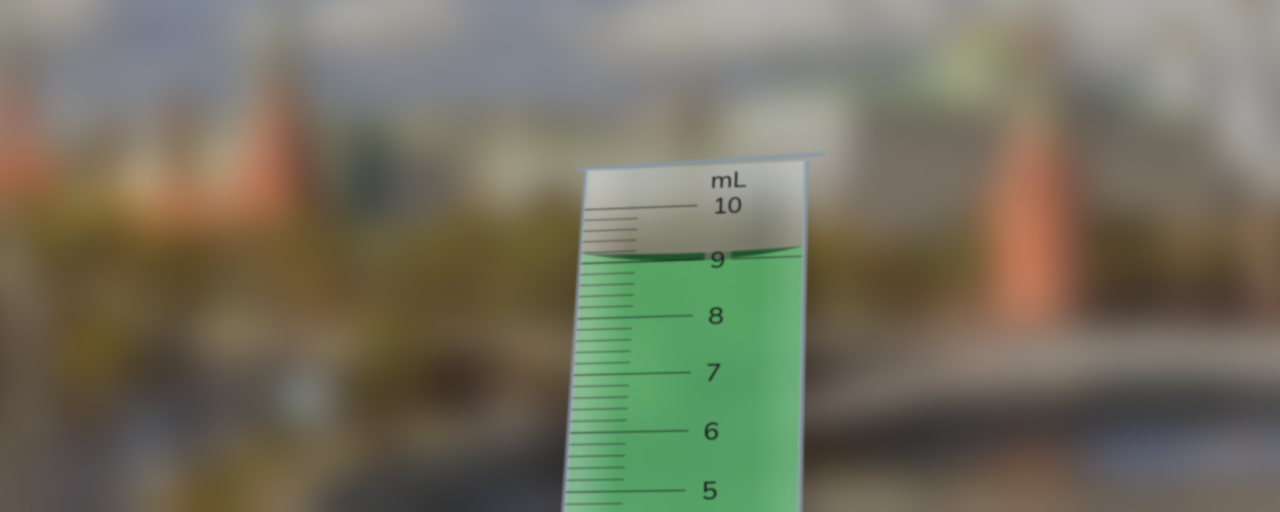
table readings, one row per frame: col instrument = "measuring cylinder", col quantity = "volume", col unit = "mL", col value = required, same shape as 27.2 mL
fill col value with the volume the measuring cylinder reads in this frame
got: 9 mL
